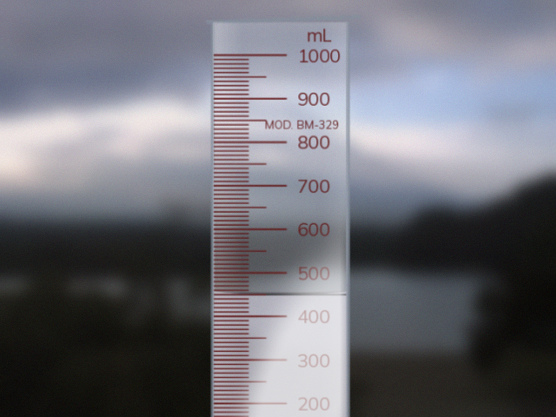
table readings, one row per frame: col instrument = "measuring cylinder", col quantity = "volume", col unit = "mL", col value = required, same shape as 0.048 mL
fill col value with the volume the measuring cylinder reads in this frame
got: 450 mL
